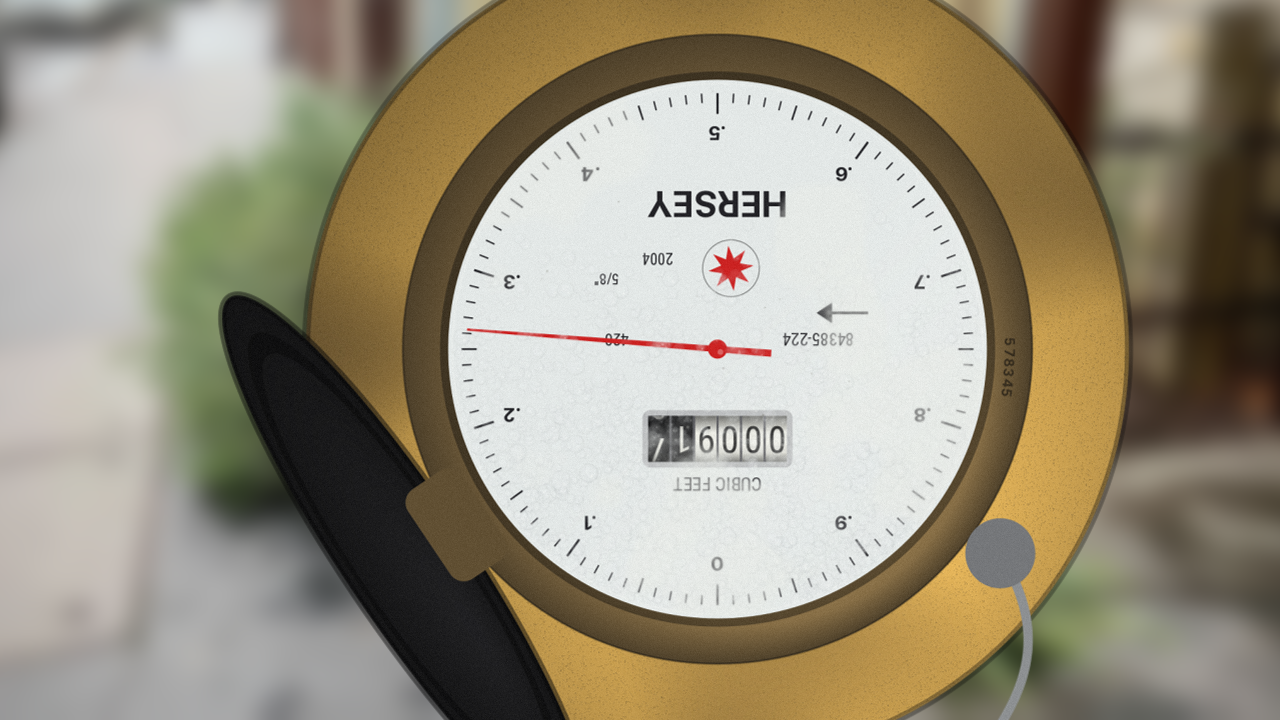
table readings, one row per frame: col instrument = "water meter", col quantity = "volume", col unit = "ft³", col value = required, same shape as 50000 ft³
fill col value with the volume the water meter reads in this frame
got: 917.26 ft³
